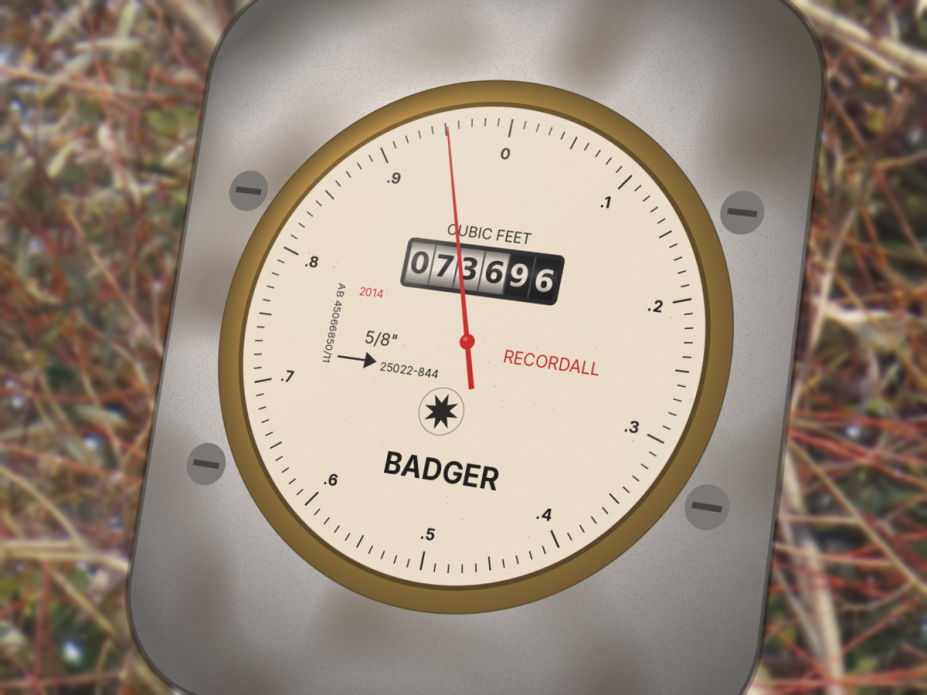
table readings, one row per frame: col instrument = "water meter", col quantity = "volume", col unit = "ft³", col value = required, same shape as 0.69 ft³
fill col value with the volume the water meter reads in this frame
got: 73695.95 ft³
